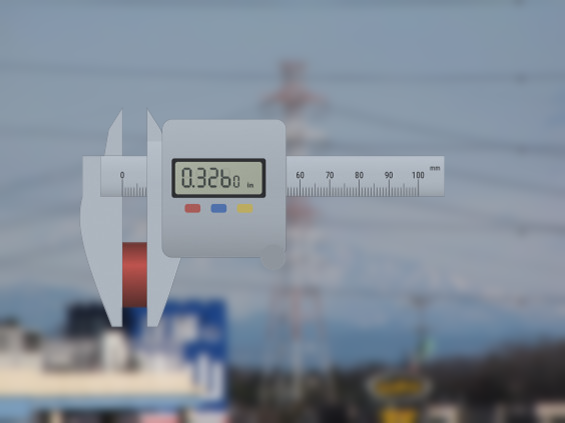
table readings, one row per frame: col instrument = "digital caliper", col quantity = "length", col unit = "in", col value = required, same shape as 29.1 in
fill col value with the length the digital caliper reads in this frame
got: 0.3260 in
